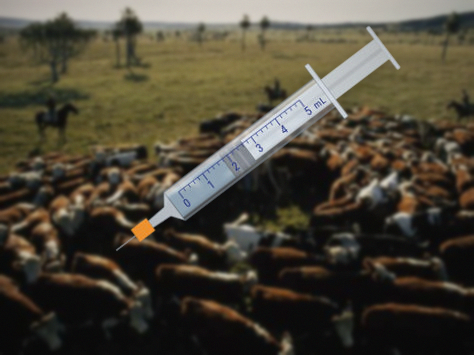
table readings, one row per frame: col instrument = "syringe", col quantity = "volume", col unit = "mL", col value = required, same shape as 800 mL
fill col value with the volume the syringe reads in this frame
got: 1.8 mL
